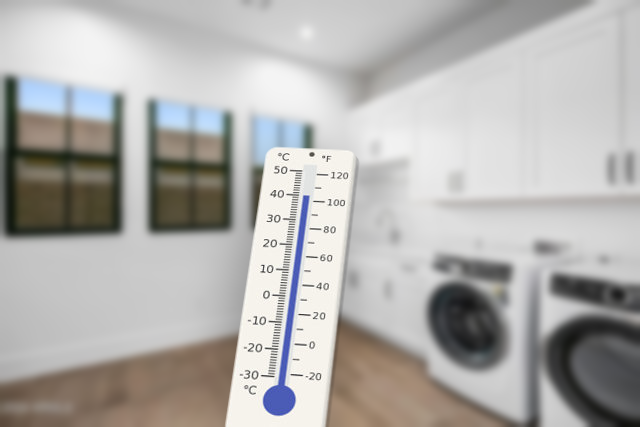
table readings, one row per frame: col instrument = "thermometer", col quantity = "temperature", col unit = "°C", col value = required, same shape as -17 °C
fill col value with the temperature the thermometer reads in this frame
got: 40 °C
